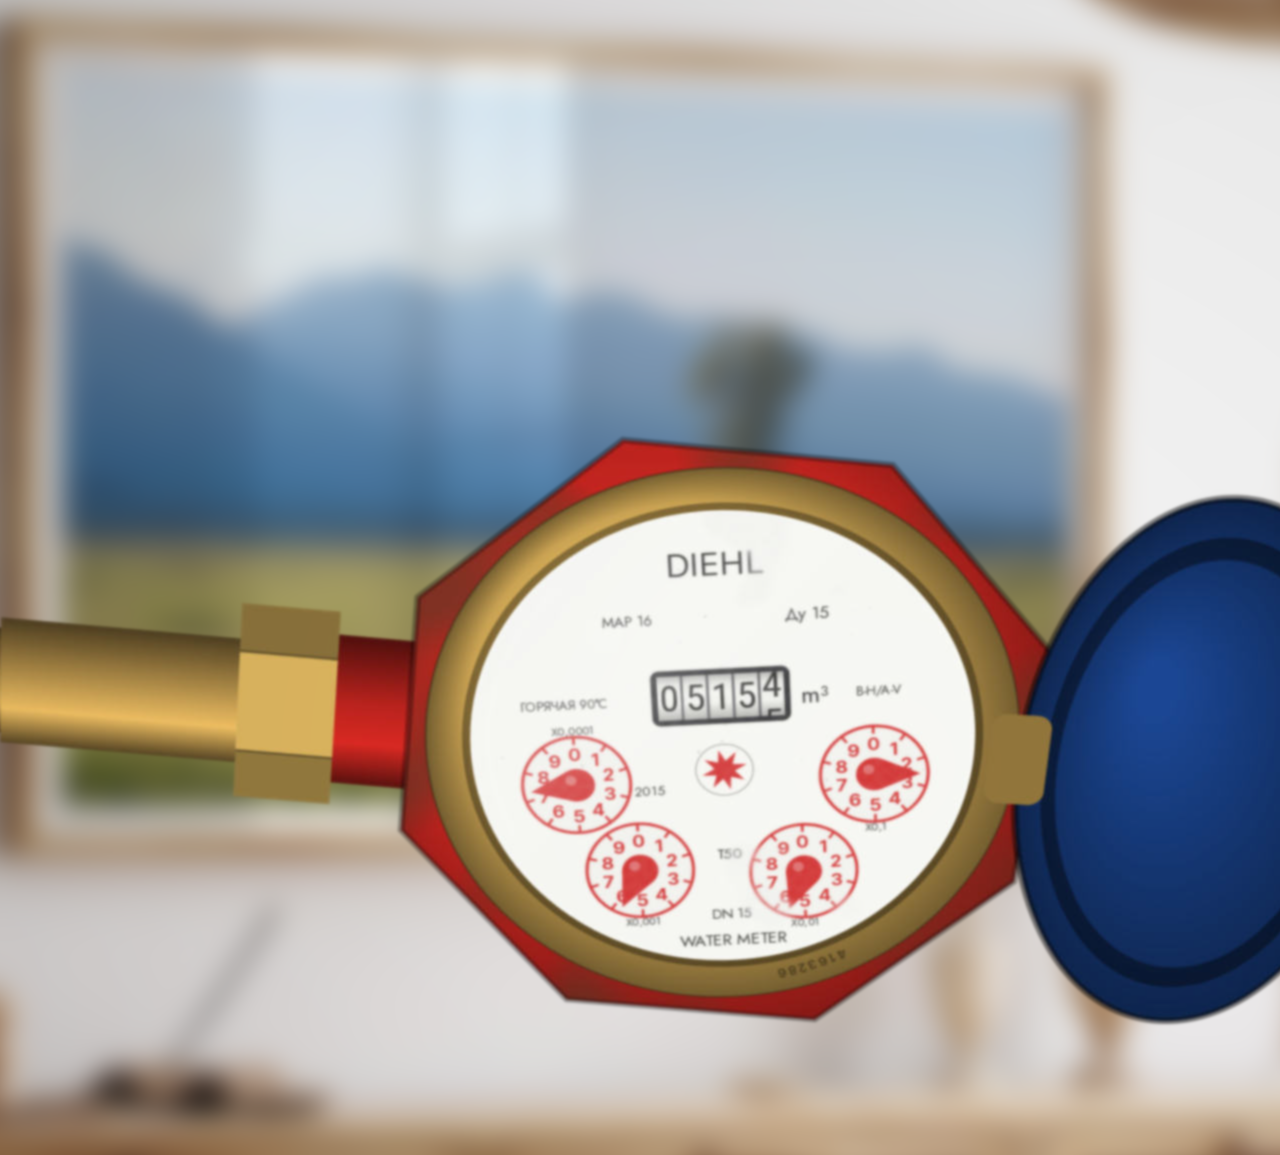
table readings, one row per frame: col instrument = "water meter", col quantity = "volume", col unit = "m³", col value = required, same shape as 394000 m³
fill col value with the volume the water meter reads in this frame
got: 5154.2557 m³
